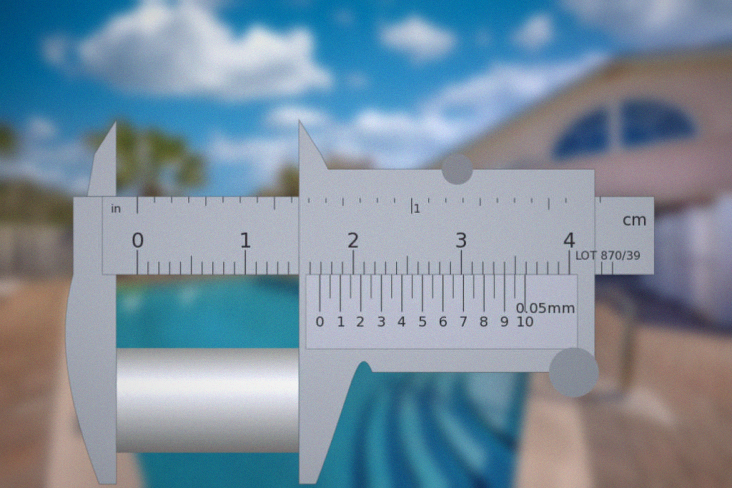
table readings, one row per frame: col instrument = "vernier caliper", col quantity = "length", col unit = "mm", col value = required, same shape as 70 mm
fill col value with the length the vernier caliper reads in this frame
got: 16.9 mm
